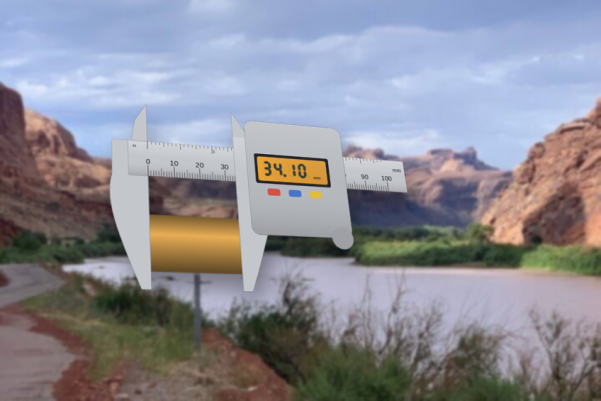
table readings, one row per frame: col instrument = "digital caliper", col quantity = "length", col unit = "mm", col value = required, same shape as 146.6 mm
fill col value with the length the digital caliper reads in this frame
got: 34.10 mm
